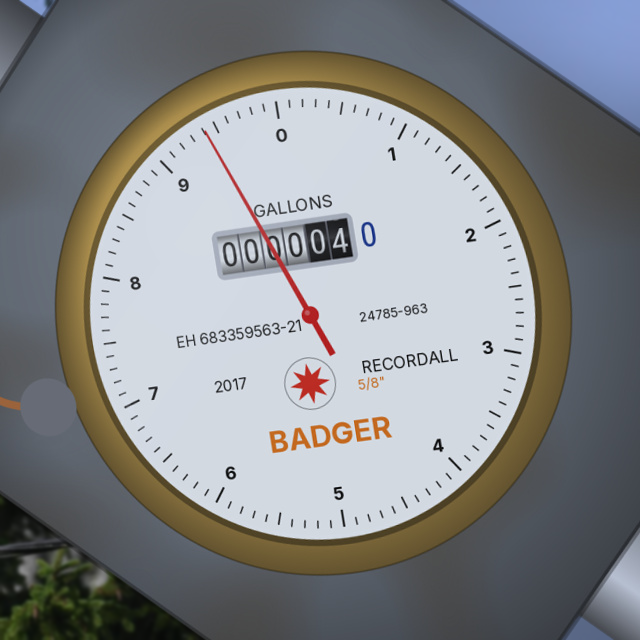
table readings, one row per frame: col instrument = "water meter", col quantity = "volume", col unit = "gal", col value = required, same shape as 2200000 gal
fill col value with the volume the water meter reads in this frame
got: 39.4 gal
